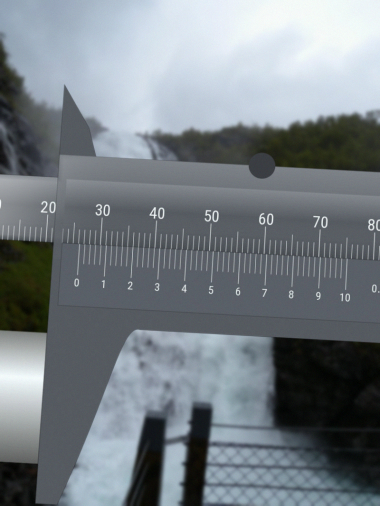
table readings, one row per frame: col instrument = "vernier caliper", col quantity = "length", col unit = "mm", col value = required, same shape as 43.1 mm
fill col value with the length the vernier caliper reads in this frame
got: 26.2 mm
